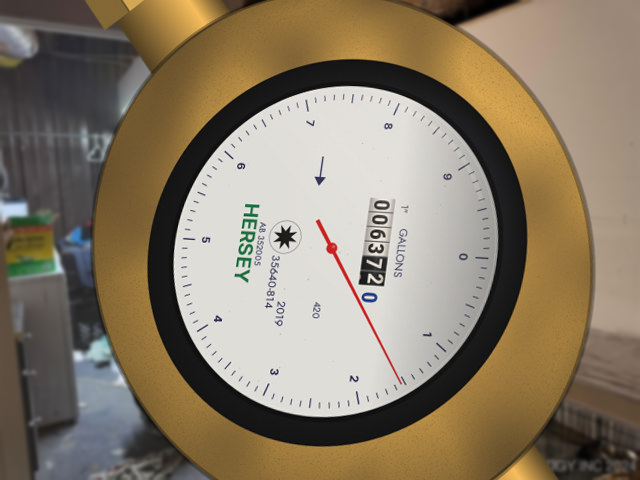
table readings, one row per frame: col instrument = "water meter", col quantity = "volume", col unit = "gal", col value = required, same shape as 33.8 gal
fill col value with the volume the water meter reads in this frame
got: 63721.5 gal
